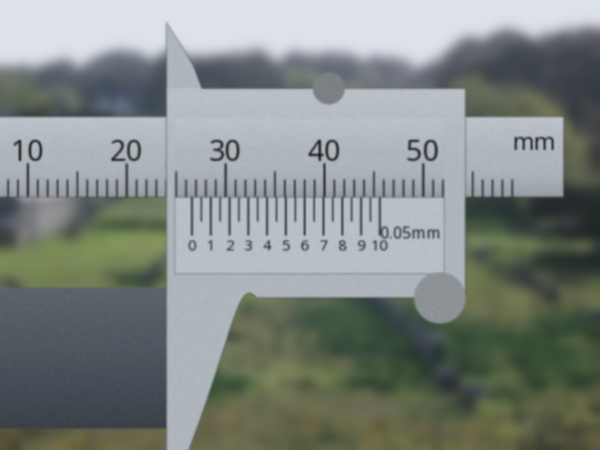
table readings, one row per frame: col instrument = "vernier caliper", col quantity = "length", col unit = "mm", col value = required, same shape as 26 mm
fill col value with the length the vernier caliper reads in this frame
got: 26.6 mm
